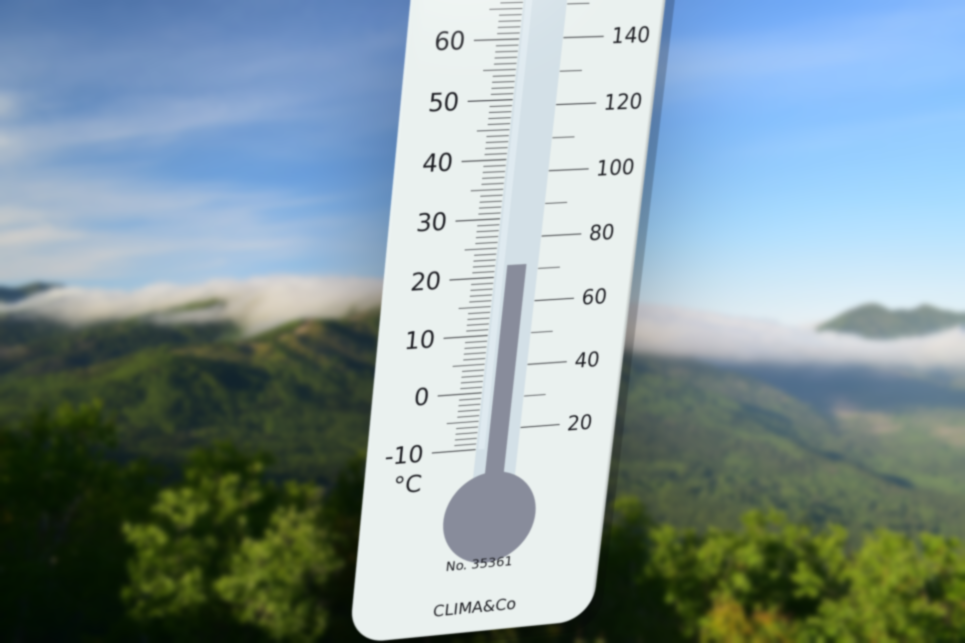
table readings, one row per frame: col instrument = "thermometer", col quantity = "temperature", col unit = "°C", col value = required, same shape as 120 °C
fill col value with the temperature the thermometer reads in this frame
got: 22 °C
